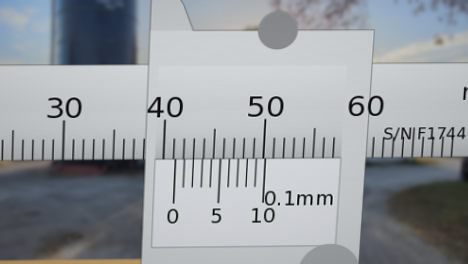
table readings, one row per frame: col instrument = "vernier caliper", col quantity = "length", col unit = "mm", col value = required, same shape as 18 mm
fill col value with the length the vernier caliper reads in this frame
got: 41.2 mm
